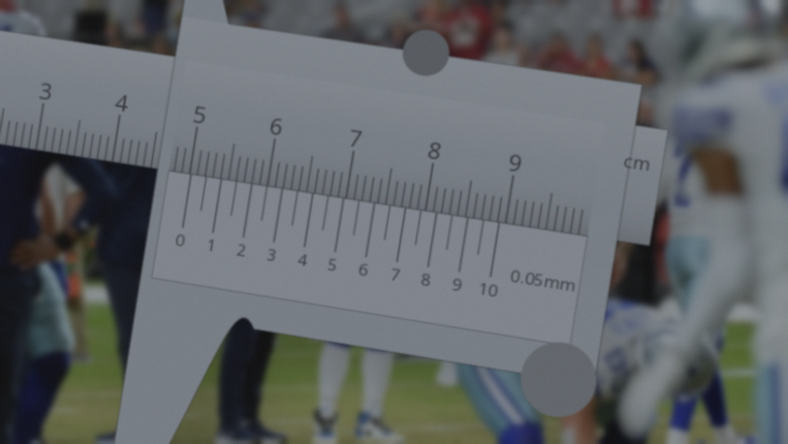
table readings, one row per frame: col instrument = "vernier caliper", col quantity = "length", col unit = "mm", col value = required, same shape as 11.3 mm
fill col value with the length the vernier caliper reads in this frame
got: 50.2 mm
